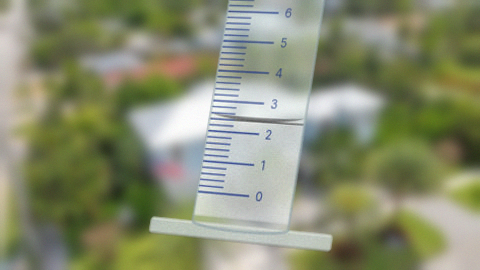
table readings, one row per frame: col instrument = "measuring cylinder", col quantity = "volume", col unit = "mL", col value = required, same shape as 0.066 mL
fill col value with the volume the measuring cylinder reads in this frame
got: 2.4 mL
